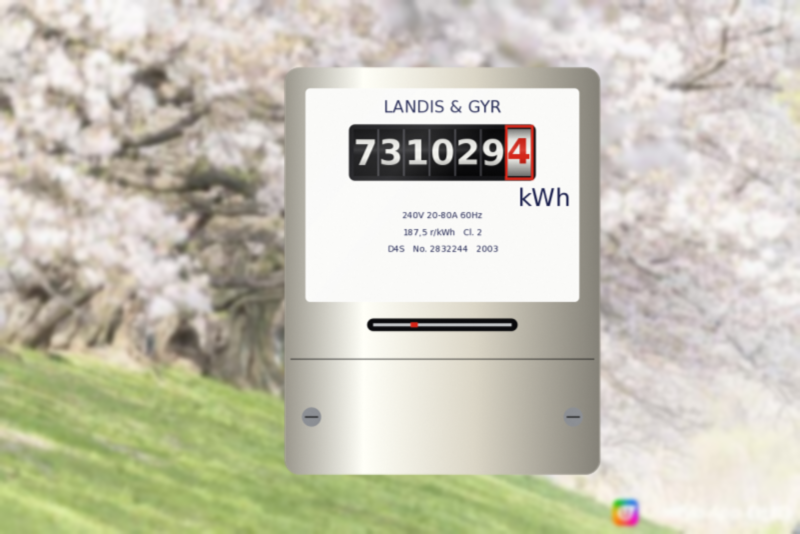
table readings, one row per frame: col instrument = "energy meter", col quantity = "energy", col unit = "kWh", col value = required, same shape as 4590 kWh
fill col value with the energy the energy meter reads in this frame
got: 731029.4 kWh
